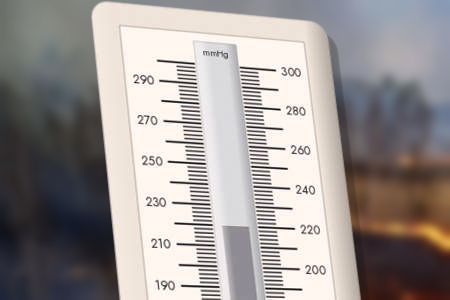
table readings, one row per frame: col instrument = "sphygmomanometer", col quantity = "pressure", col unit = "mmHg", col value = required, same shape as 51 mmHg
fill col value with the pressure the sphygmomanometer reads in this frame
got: 220 mmHg
